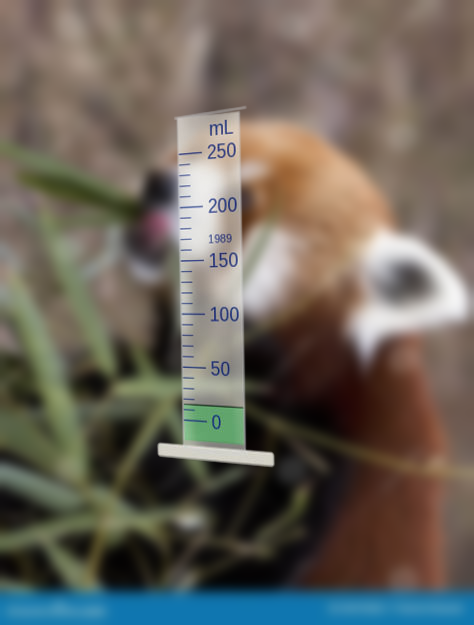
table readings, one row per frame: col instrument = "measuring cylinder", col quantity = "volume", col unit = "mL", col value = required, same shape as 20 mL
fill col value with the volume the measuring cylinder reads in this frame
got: 15 mL
